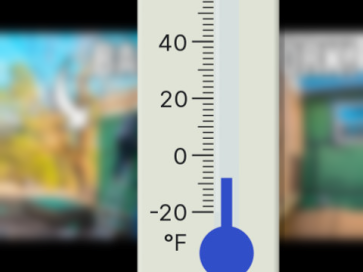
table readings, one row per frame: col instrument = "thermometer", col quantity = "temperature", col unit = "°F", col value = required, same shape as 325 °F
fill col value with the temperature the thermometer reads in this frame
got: -8 °F
